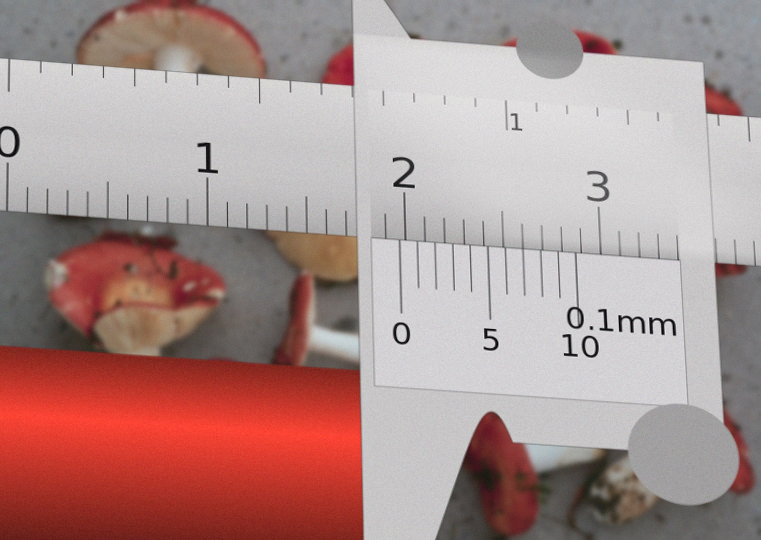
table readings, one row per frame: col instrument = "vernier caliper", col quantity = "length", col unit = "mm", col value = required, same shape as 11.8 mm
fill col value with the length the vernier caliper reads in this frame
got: 19.7 mm
